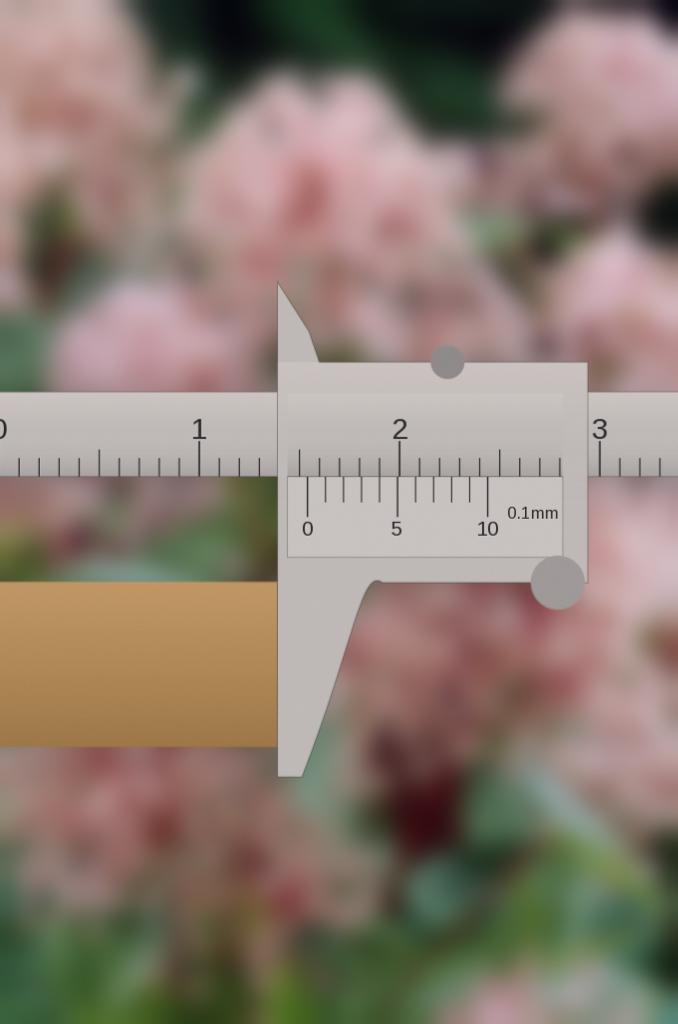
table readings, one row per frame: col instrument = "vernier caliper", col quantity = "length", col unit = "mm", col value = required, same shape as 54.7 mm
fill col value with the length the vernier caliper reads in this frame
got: 15.4 mm
